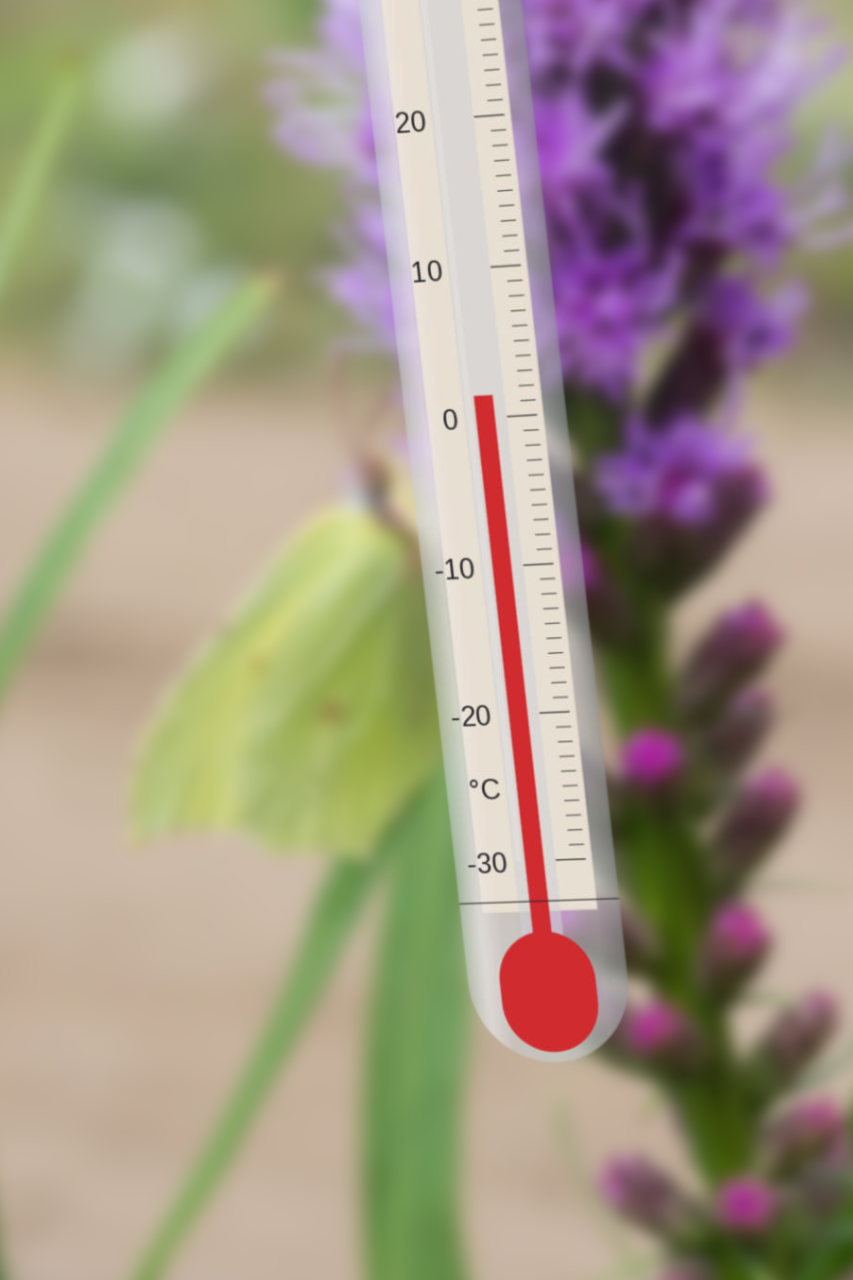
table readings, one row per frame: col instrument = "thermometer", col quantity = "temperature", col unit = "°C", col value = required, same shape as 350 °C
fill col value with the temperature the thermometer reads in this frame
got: 1.5 °C
